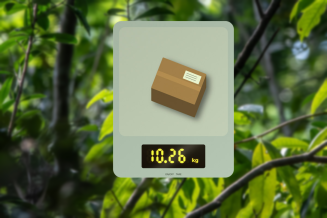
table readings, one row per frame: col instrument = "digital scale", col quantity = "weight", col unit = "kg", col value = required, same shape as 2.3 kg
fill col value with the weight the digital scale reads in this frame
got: 10.26 kg
